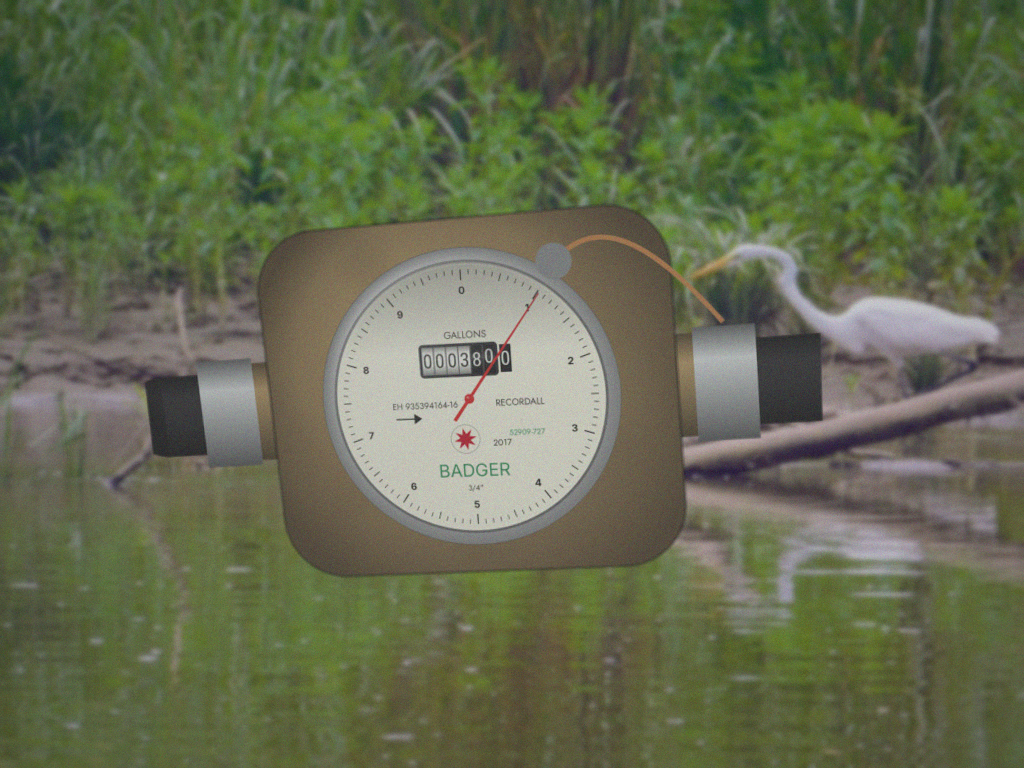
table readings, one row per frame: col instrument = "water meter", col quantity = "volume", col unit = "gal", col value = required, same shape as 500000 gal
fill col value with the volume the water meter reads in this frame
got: 3801.0 gal
